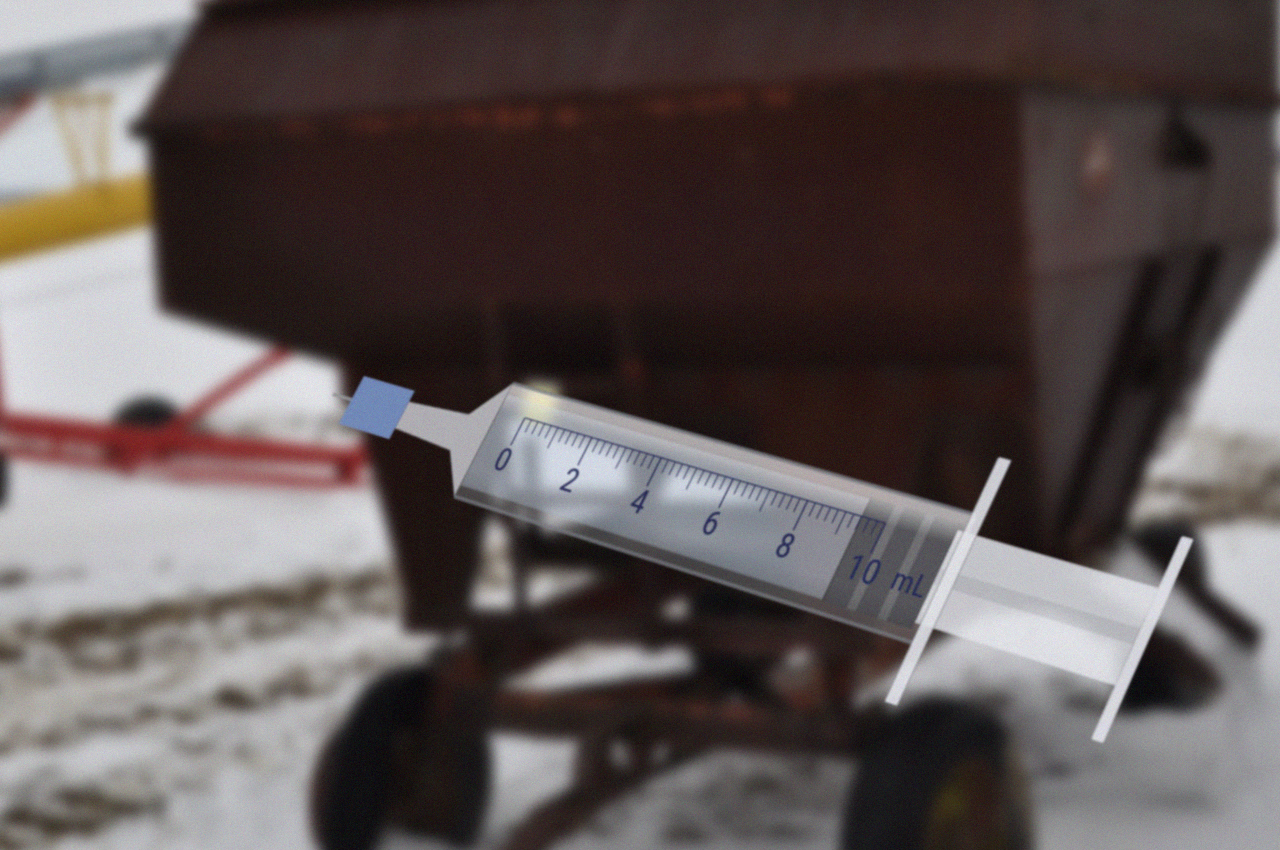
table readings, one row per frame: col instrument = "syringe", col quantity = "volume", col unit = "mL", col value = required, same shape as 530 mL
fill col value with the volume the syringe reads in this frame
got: 9.4 mL
